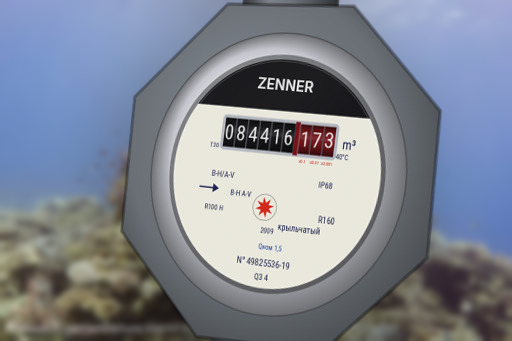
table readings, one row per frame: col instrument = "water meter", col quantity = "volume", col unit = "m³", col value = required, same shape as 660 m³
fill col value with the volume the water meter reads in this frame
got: 84416.173 m³
